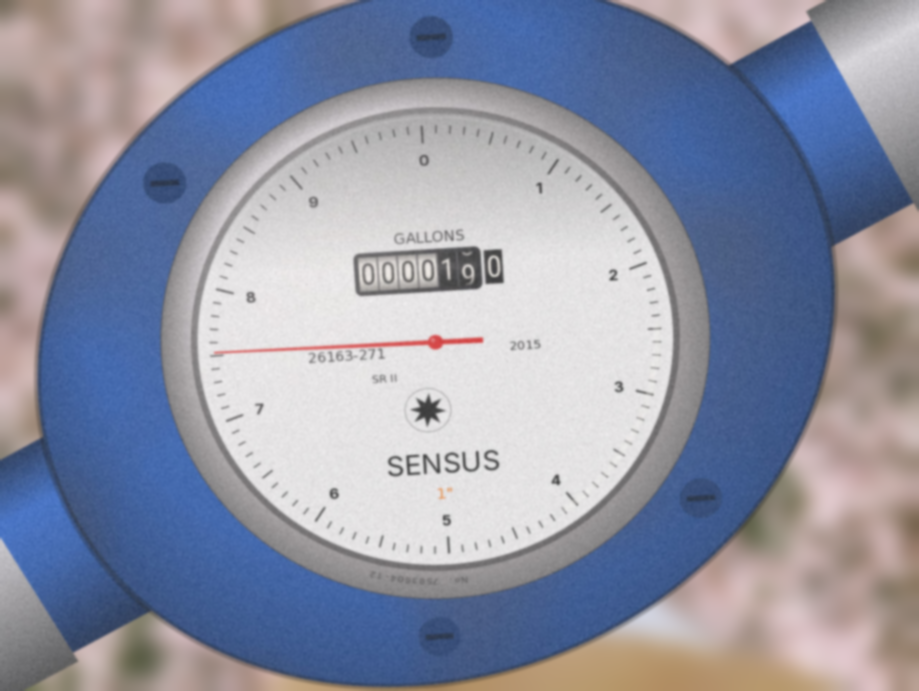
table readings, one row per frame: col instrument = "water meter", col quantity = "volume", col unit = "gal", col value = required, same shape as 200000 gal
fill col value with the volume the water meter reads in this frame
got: 187.5 gal
